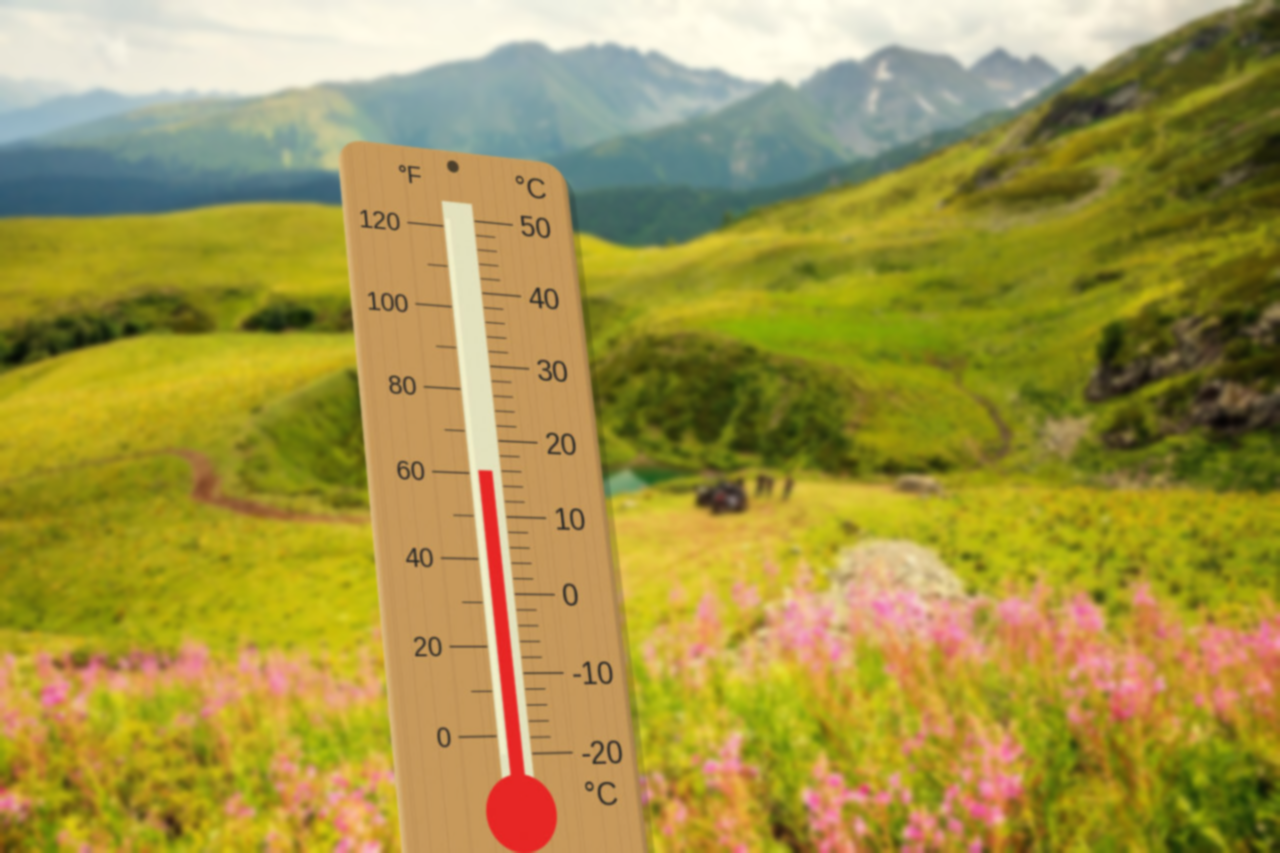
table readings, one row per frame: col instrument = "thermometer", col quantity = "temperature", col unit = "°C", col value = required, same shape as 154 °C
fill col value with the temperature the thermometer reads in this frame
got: 16 °C
